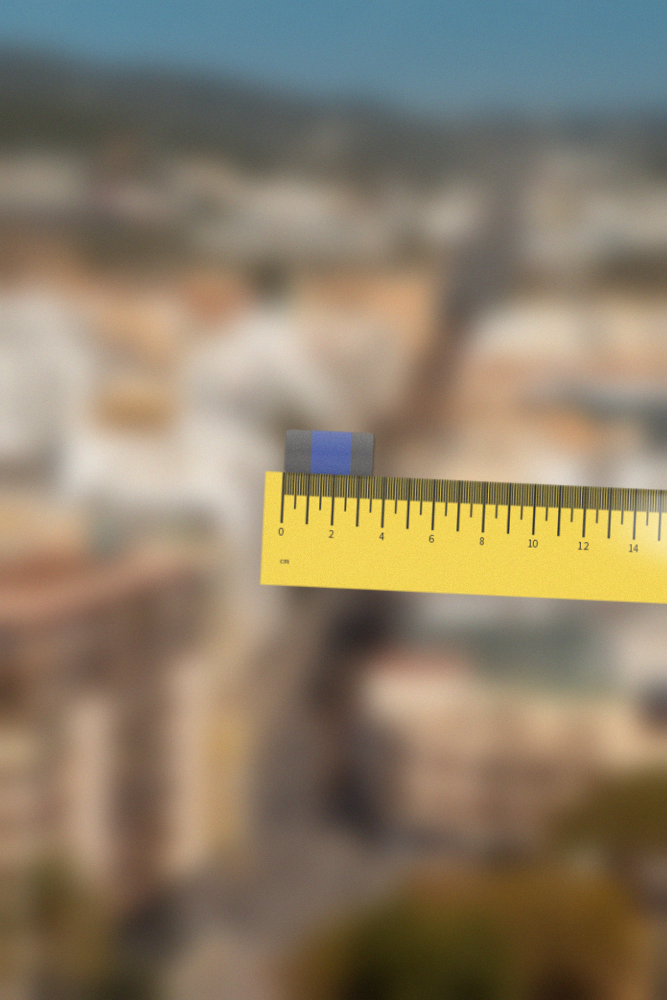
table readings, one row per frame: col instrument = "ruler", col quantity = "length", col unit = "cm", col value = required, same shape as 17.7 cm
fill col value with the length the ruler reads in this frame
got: 3.5 cm
